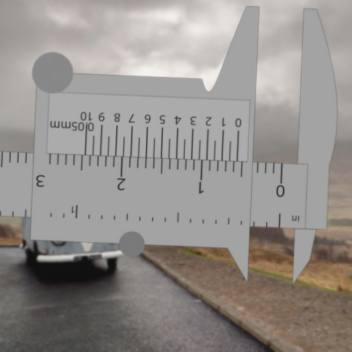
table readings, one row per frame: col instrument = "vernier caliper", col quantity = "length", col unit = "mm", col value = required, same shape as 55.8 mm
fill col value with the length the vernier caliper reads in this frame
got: 5.6 mm
